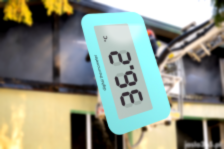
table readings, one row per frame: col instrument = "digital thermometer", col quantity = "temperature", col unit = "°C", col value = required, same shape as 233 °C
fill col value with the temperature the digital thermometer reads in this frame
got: 36.2 °C
